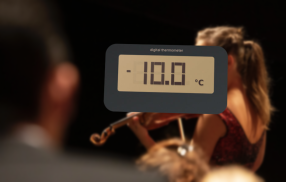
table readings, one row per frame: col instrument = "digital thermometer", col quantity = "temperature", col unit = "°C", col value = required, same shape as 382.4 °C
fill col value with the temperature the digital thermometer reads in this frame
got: -10.0 °C
